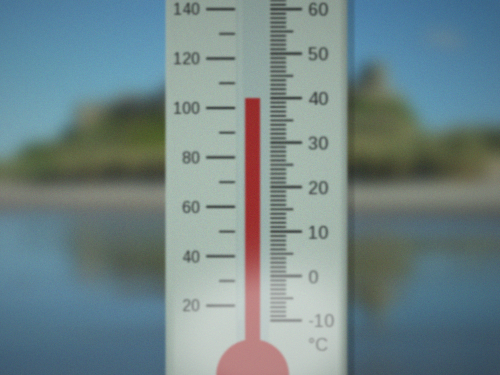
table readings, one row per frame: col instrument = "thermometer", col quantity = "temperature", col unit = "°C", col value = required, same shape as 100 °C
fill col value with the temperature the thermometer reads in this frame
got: 40 °C
